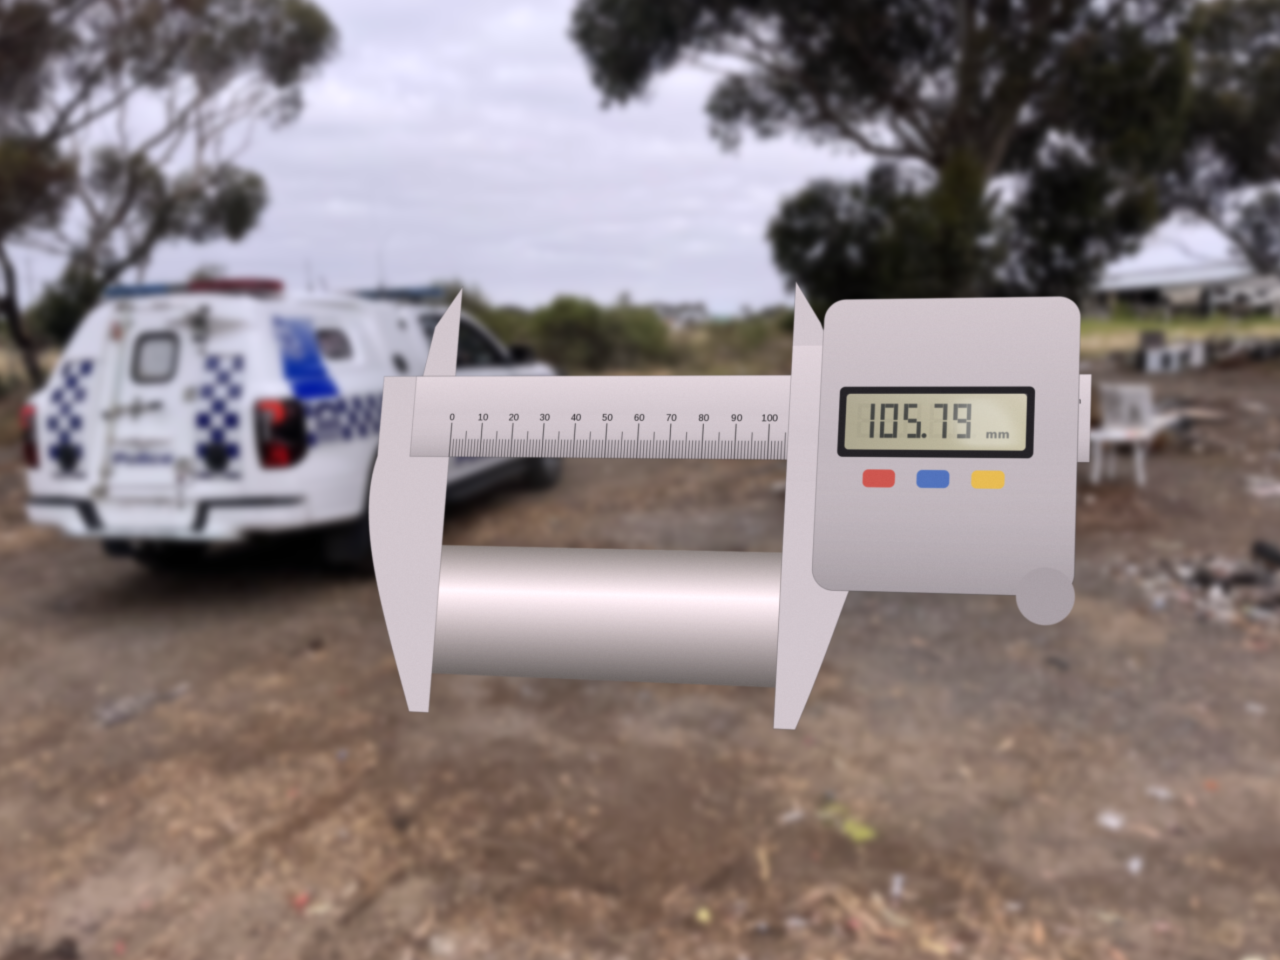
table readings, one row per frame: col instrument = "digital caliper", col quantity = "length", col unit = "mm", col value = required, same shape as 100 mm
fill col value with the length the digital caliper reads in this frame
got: 105.79 mm
